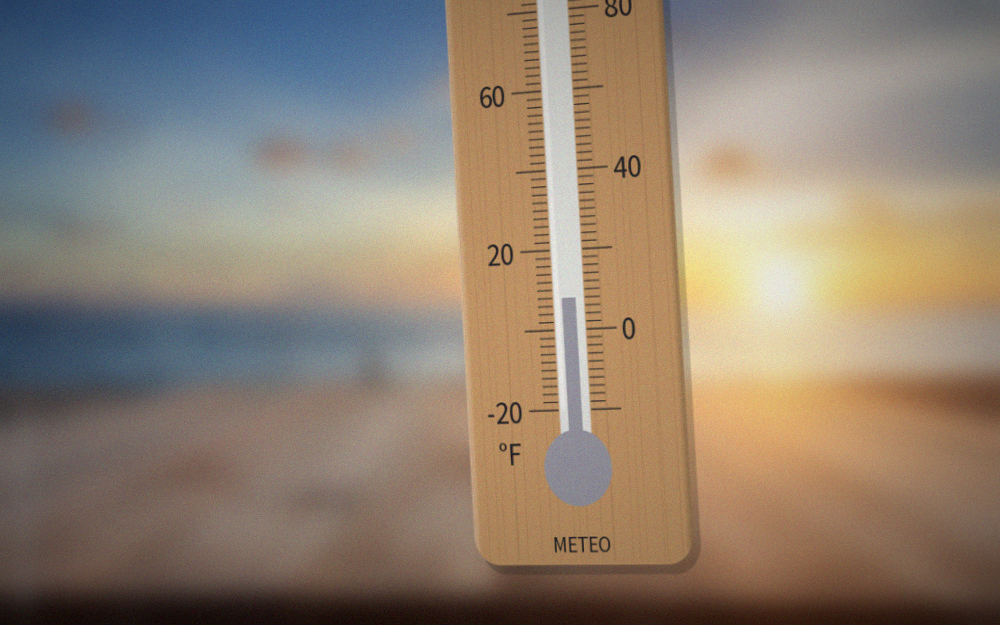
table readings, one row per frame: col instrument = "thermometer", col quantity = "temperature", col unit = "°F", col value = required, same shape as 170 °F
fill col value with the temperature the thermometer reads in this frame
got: 8 °F
